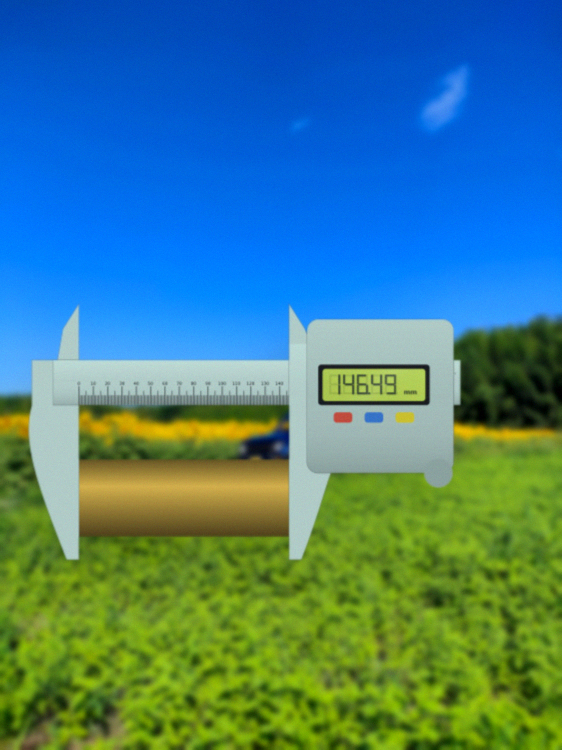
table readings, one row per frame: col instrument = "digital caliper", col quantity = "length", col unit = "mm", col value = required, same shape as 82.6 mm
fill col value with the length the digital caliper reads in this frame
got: 146.49 mm
